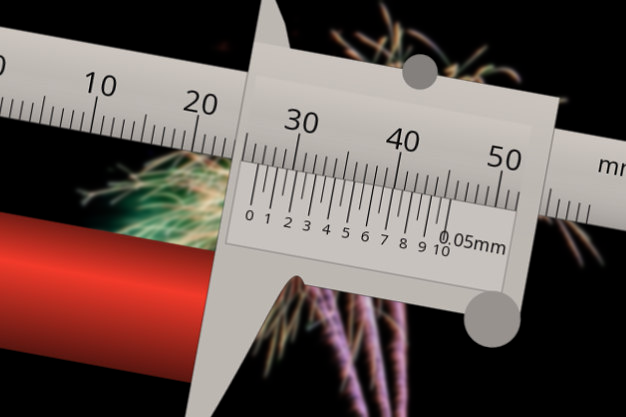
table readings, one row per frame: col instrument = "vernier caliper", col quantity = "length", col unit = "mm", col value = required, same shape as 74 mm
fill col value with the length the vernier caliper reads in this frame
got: 26.6 mm
